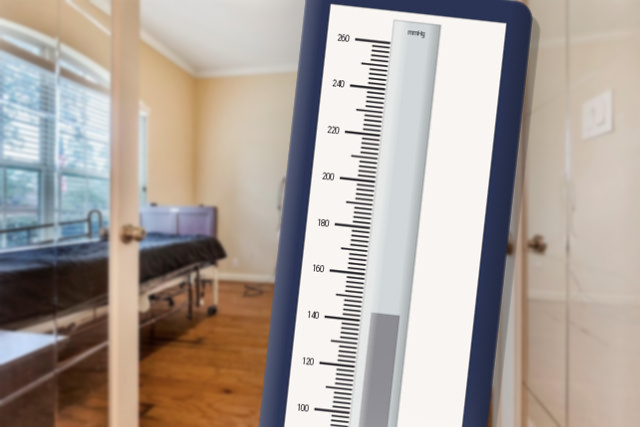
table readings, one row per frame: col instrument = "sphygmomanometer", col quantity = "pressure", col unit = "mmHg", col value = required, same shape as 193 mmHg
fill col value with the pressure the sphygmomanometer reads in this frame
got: 144 mmHg
